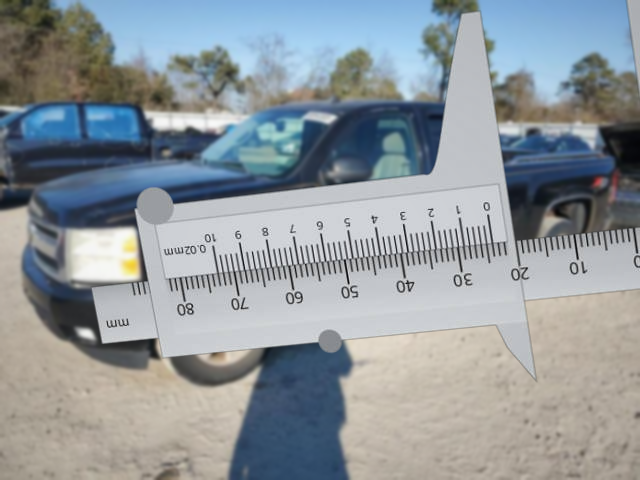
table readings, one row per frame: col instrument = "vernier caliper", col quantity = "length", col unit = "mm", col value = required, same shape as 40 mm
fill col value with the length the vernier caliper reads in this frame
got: 24.0 mm
